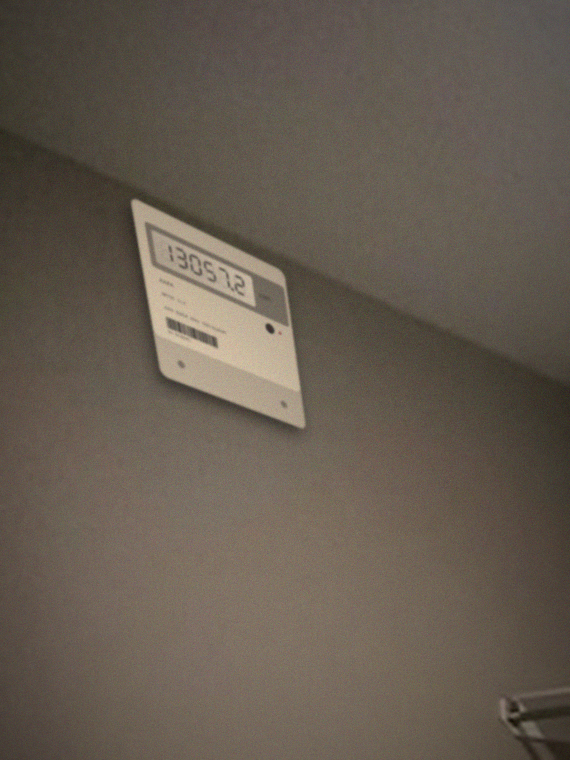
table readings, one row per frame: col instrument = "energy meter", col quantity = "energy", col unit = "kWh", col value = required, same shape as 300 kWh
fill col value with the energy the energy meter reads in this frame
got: 13057.2 kWh
